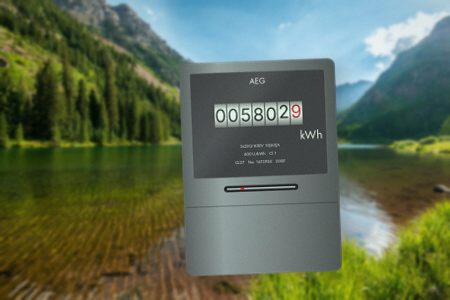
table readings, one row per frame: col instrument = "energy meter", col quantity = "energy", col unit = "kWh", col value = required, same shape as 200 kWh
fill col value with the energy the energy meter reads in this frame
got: 5802.9 kWh
